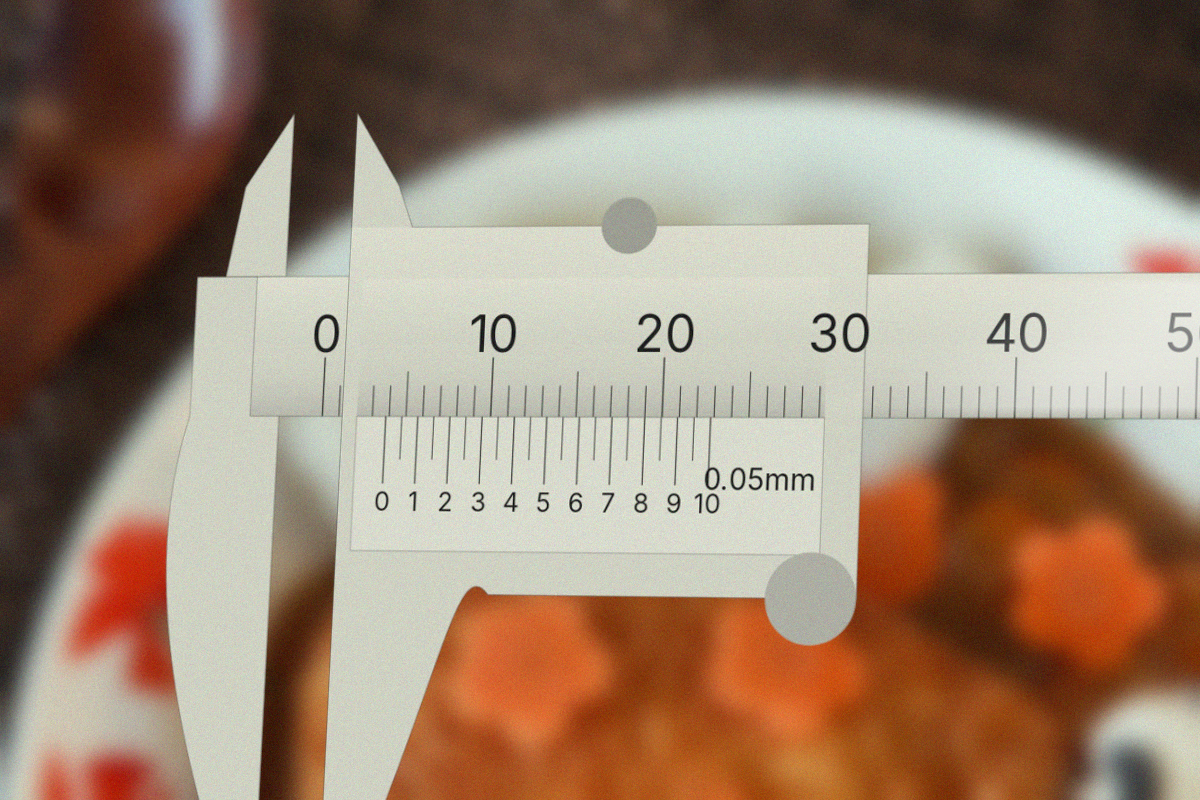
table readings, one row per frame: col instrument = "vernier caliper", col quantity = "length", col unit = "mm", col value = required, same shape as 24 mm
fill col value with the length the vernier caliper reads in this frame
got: 3.8 mm
